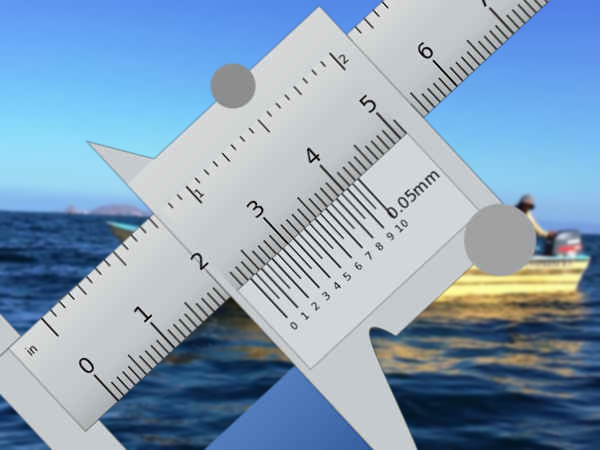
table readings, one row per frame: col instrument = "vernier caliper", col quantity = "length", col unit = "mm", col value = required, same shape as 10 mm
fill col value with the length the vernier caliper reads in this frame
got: 23.4 mm
